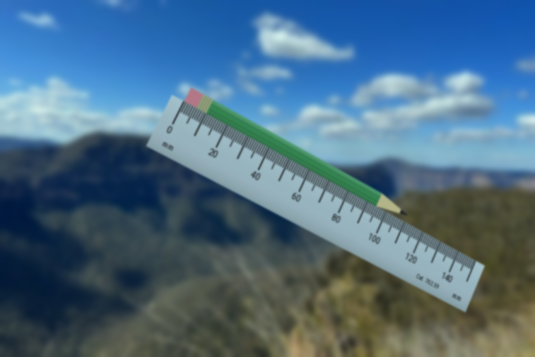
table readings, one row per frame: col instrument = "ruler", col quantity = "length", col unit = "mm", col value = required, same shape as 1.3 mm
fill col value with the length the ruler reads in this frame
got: 110 mm
